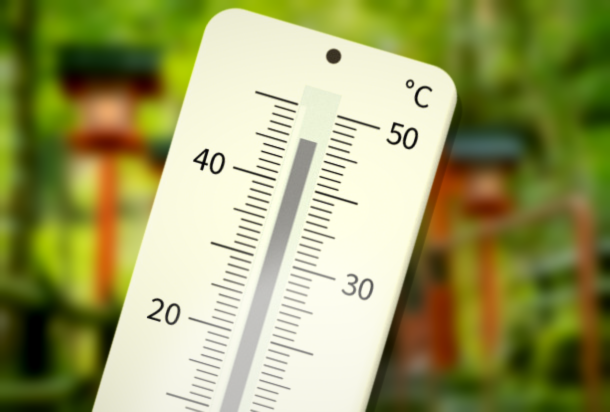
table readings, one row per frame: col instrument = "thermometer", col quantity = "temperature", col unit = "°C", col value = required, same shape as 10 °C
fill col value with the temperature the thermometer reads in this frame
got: 46 °C
